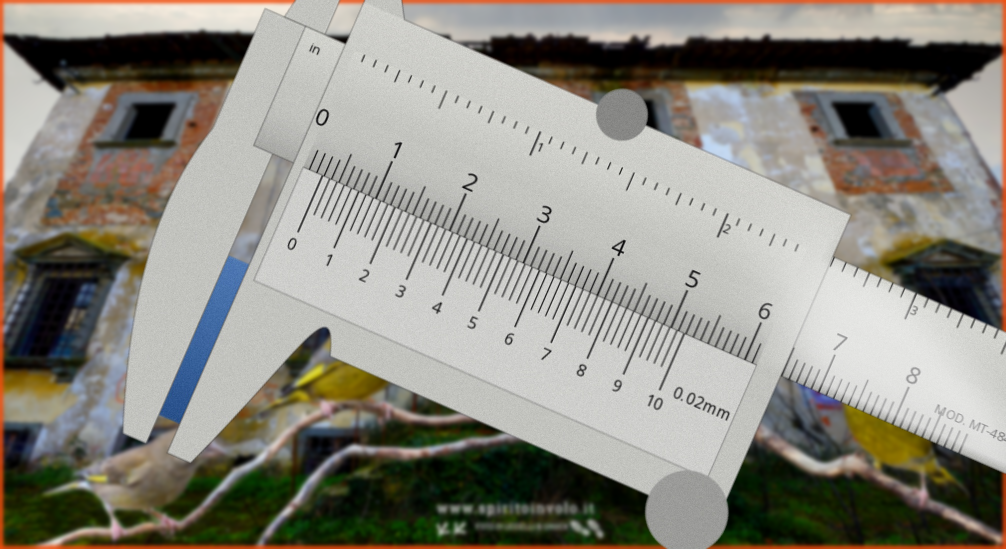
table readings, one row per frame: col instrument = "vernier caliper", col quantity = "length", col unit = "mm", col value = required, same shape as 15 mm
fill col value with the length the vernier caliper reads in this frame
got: 2.8 mm
